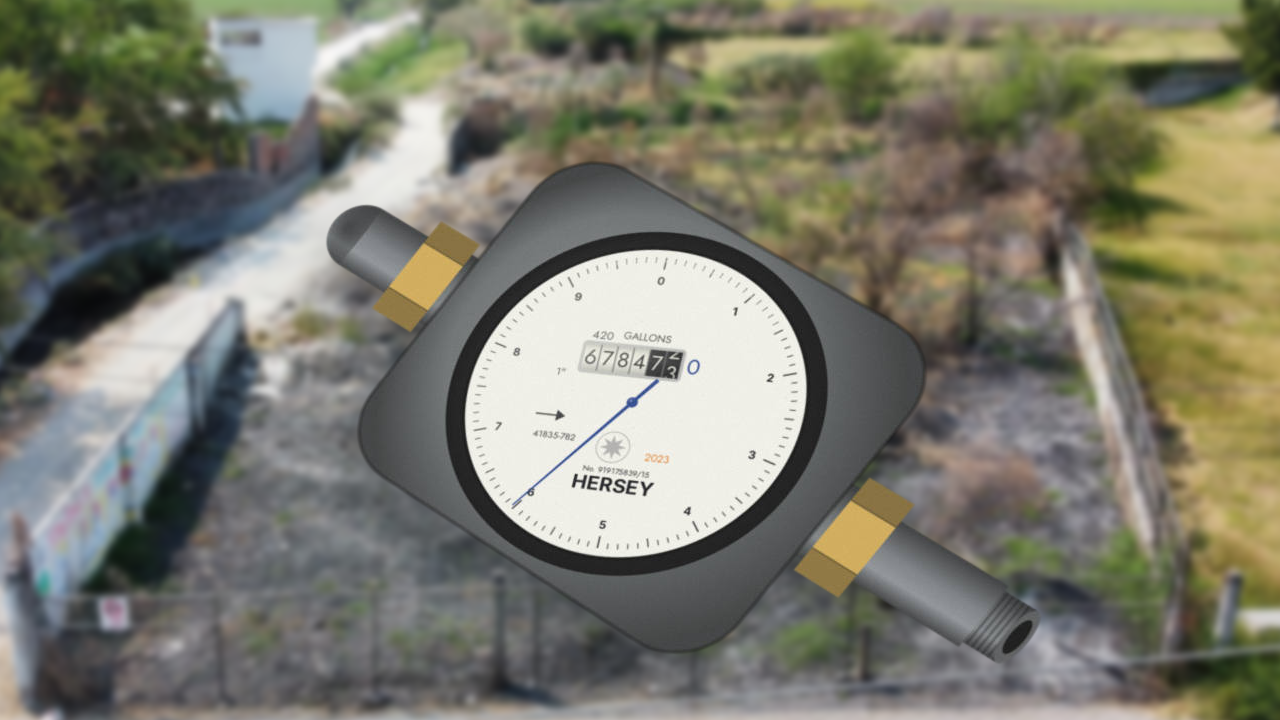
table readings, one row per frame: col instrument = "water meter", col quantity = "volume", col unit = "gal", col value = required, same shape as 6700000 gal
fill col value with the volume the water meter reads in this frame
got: 6784726.0 gal
